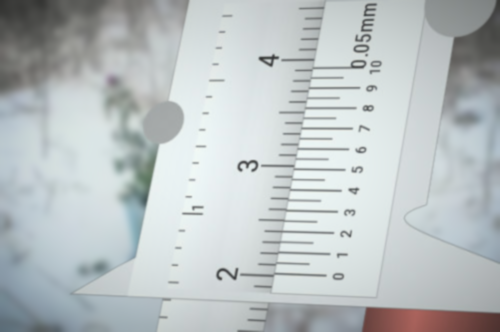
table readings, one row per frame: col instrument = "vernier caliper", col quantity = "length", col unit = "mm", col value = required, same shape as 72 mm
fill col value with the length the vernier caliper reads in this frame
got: 20.2 mm
